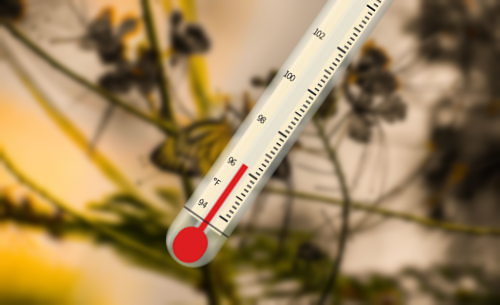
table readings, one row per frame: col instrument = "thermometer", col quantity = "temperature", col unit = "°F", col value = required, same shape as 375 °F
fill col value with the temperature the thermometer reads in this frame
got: 96.2 °F
